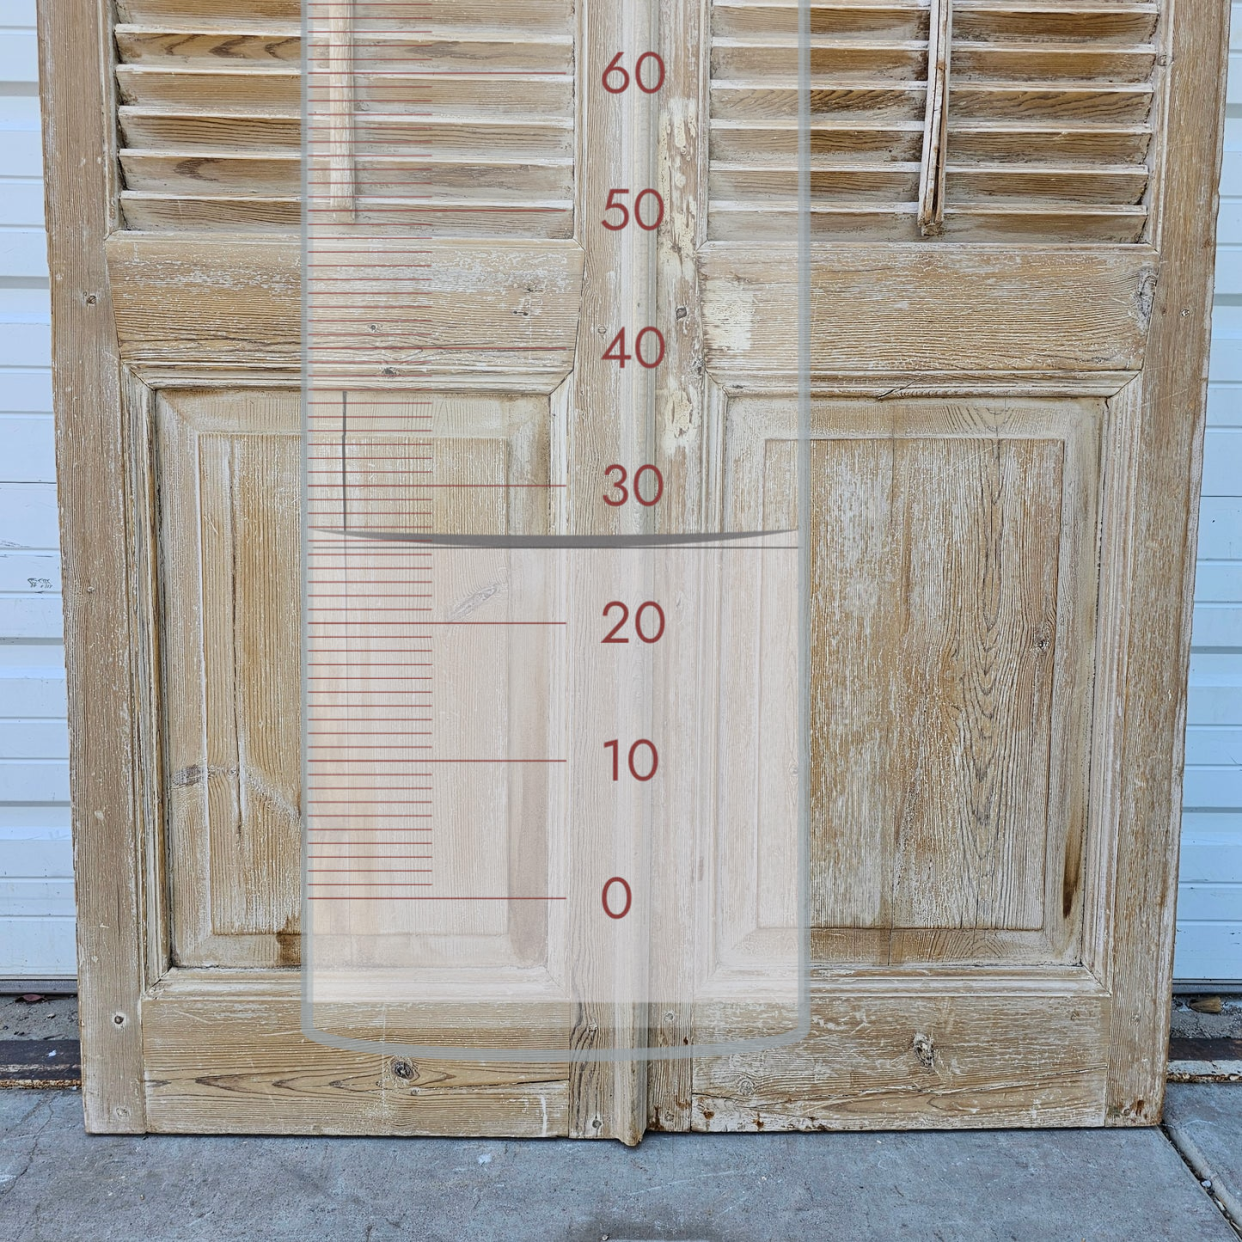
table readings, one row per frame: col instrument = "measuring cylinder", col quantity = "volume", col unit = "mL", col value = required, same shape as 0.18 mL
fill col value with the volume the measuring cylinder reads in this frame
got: 25.5 mL
